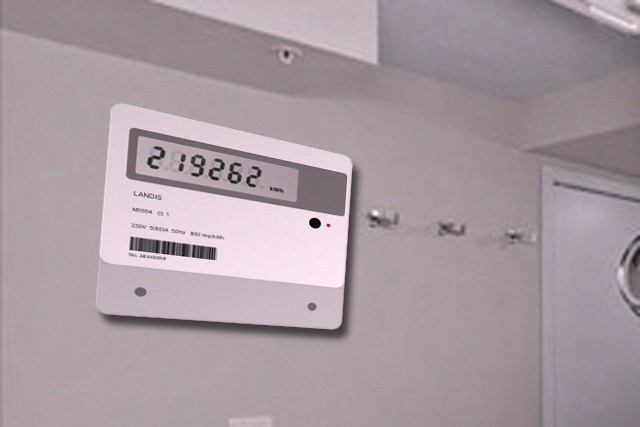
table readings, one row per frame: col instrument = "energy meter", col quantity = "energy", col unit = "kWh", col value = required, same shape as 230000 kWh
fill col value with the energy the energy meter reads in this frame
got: 219262 kWh
